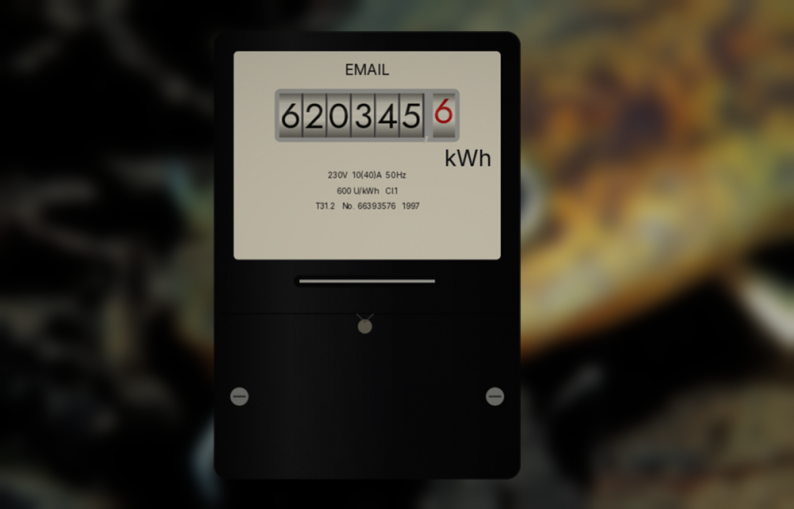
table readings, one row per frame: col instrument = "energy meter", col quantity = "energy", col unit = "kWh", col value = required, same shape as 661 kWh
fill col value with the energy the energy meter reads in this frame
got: 620345.6 kWh
